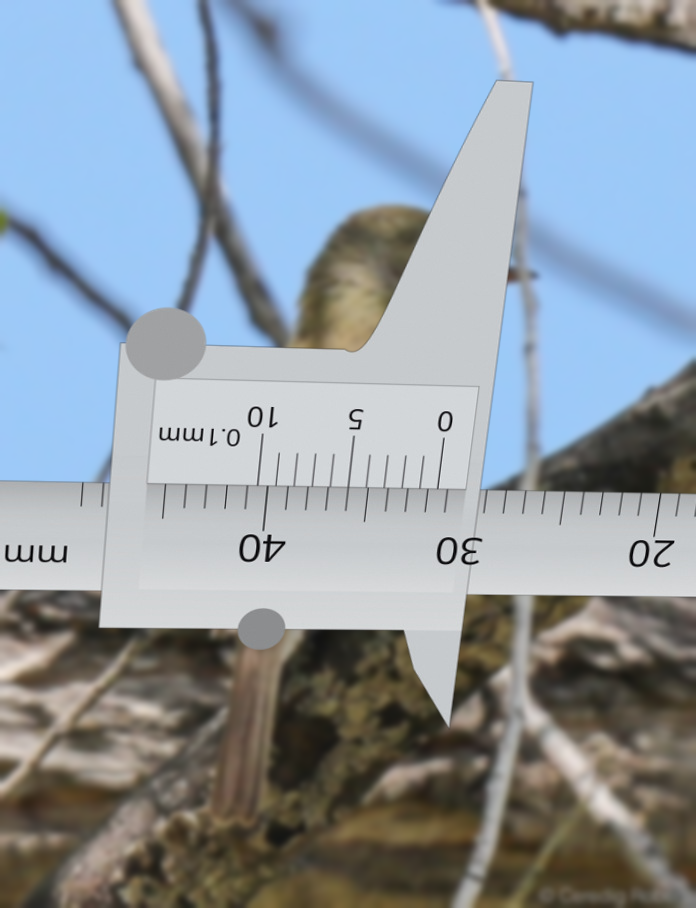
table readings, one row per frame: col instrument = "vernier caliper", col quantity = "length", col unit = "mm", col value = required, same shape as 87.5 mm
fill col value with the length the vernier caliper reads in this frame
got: 31.5 mm
